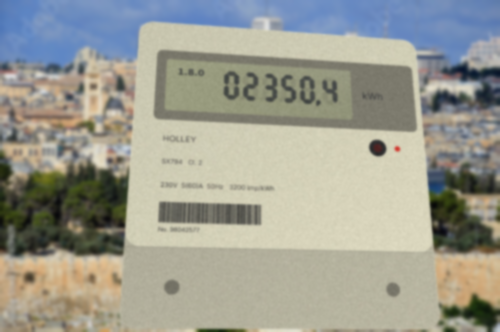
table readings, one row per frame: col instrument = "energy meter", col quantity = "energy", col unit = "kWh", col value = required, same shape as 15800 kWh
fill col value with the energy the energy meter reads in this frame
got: 2350.4 kWh
